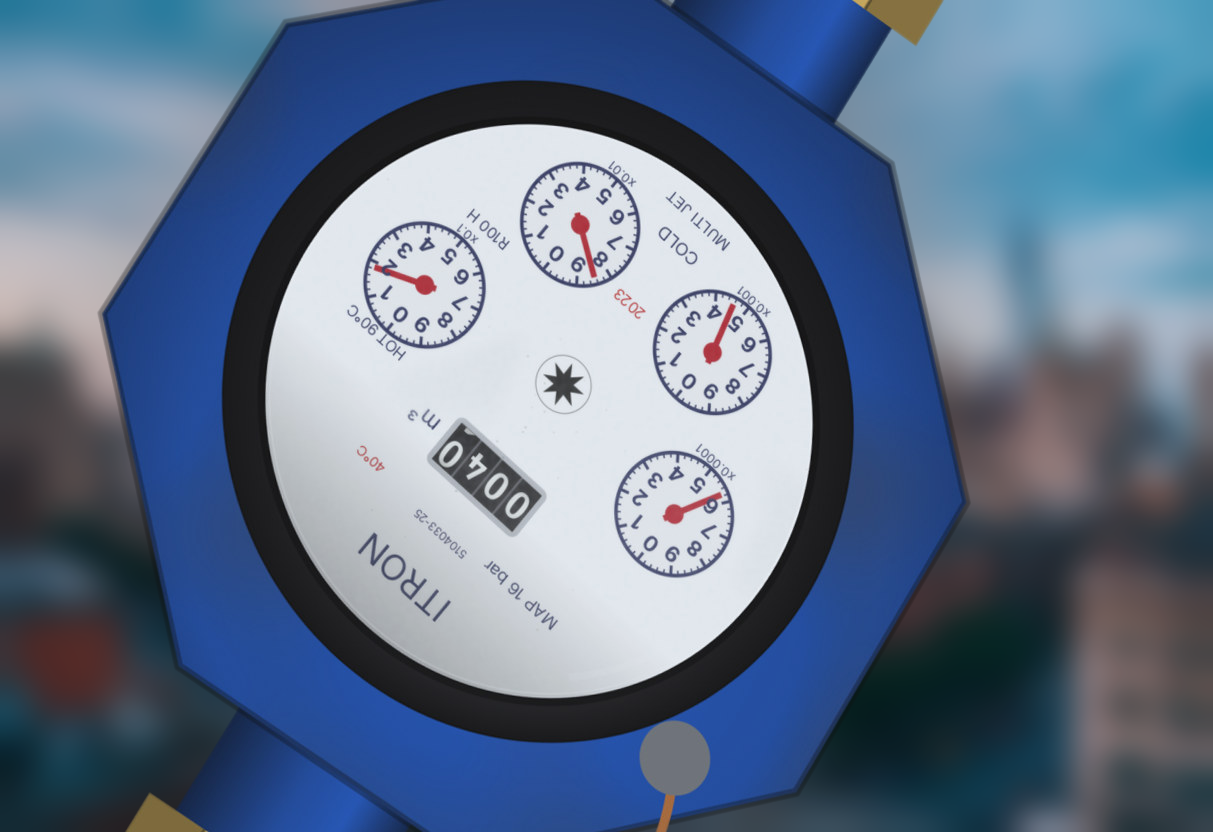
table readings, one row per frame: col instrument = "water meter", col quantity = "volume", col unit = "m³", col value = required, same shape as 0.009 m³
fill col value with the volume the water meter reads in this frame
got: 40.1845 m³
